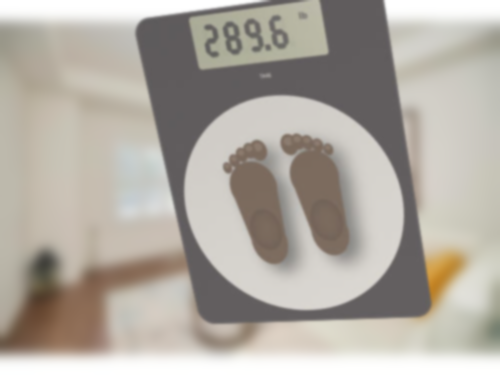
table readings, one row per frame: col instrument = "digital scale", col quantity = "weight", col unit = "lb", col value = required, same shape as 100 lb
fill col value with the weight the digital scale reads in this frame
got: 289.6 lb
